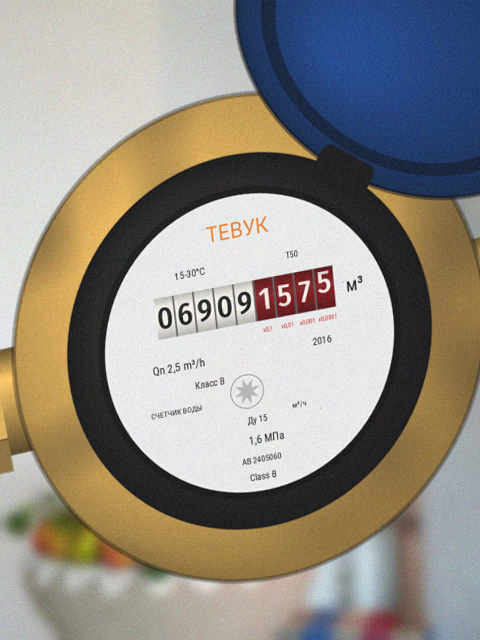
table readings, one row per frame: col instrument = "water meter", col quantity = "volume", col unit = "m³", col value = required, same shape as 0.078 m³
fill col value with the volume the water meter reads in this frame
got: 6909.1575 m³
